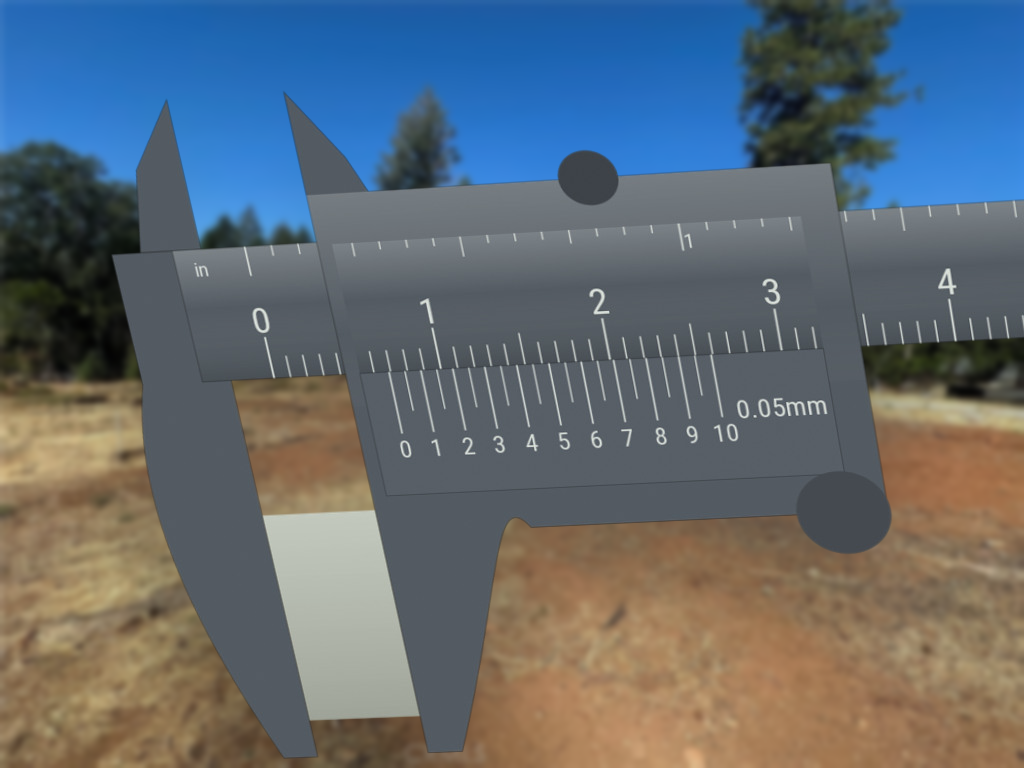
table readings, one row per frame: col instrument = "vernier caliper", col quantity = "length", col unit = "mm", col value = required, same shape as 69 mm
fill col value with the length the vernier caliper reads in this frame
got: 6.9 mm
